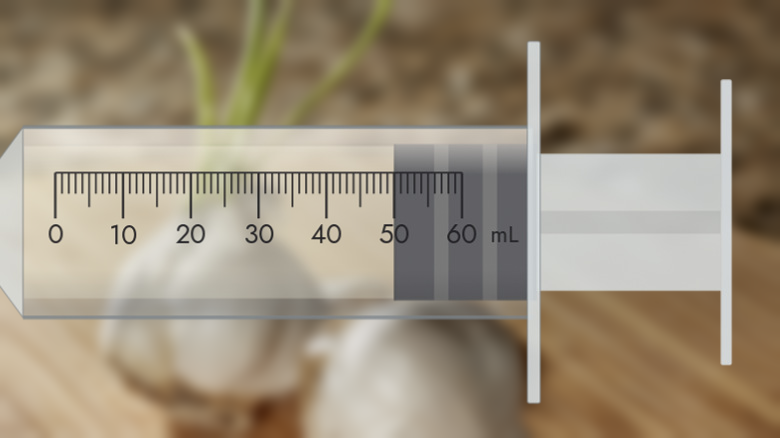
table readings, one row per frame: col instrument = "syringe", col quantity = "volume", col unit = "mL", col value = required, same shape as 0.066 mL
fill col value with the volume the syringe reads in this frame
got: 50 mL
